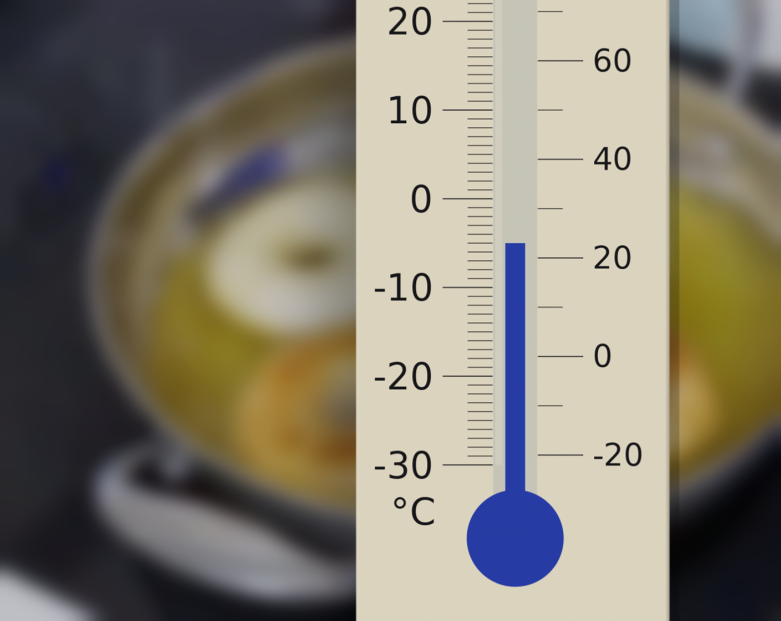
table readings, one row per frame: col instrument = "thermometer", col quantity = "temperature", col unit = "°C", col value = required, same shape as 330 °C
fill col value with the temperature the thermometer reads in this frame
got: -5 °C
